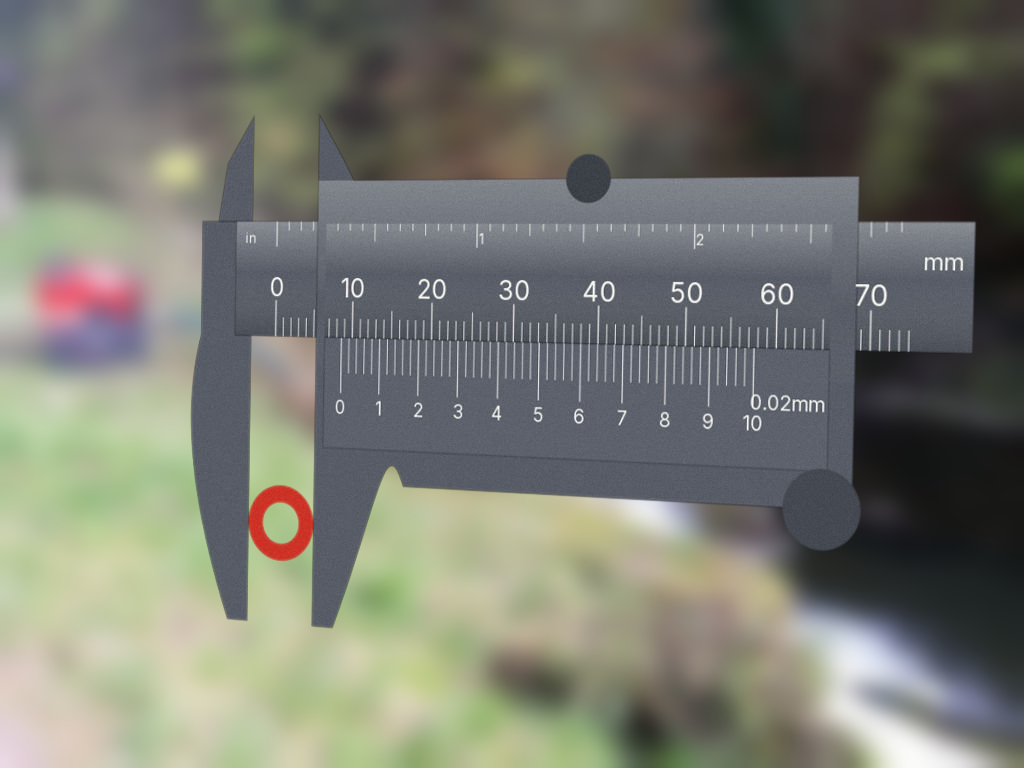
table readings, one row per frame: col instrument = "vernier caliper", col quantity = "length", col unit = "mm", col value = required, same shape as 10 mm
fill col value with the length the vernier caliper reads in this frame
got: 8.6 mm
